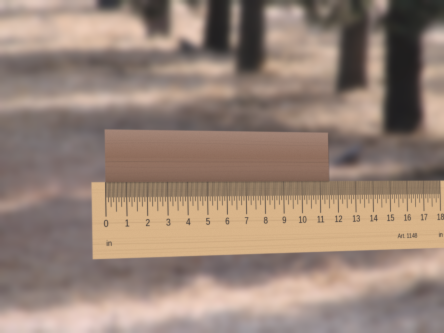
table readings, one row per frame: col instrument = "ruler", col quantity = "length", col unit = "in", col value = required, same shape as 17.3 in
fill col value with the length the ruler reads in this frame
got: 11.5 in
